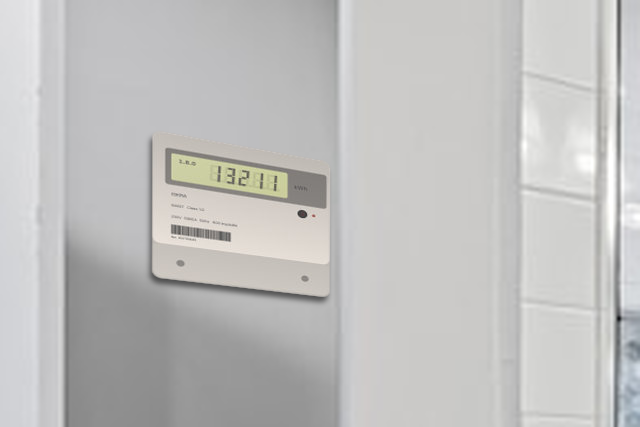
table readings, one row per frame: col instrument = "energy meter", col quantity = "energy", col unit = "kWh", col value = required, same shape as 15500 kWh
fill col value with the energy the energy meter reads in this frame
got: 13211 kWh
